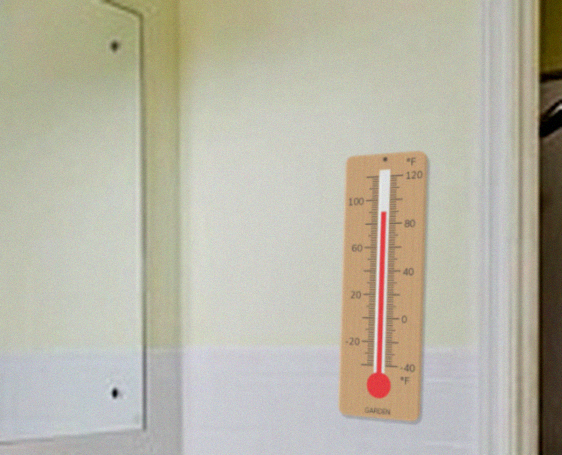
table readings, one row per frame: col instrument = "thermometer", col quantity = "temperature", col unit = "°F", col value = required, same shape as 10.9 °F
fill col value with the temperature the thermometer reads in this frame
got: 90 °F
